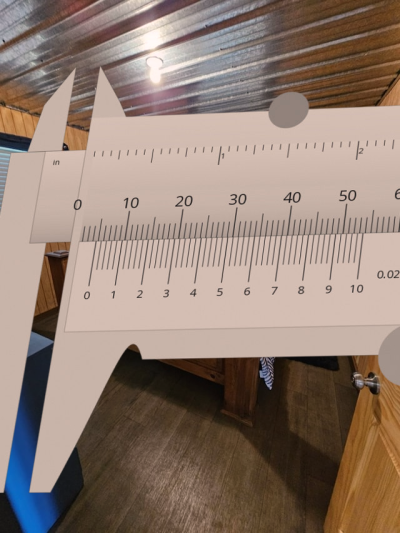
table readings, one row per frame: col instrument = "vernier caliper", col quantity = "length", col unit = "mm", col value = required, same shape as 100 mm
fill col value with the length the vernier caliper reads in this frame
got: 4.6 mm
